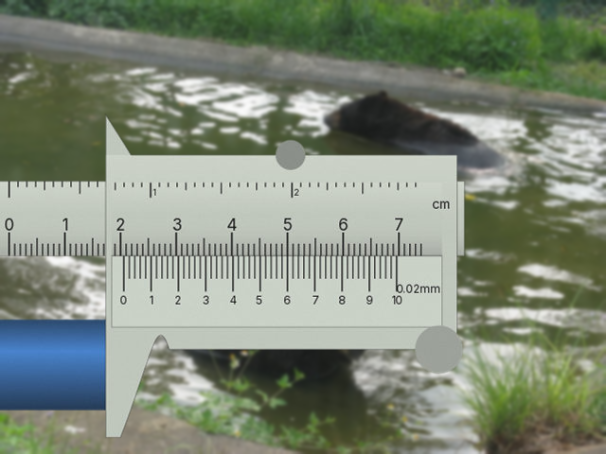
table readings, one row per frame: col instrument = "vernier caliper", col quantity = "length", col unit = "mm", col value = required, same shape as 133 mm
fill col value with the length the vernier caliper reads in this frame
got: 20.6 mm
